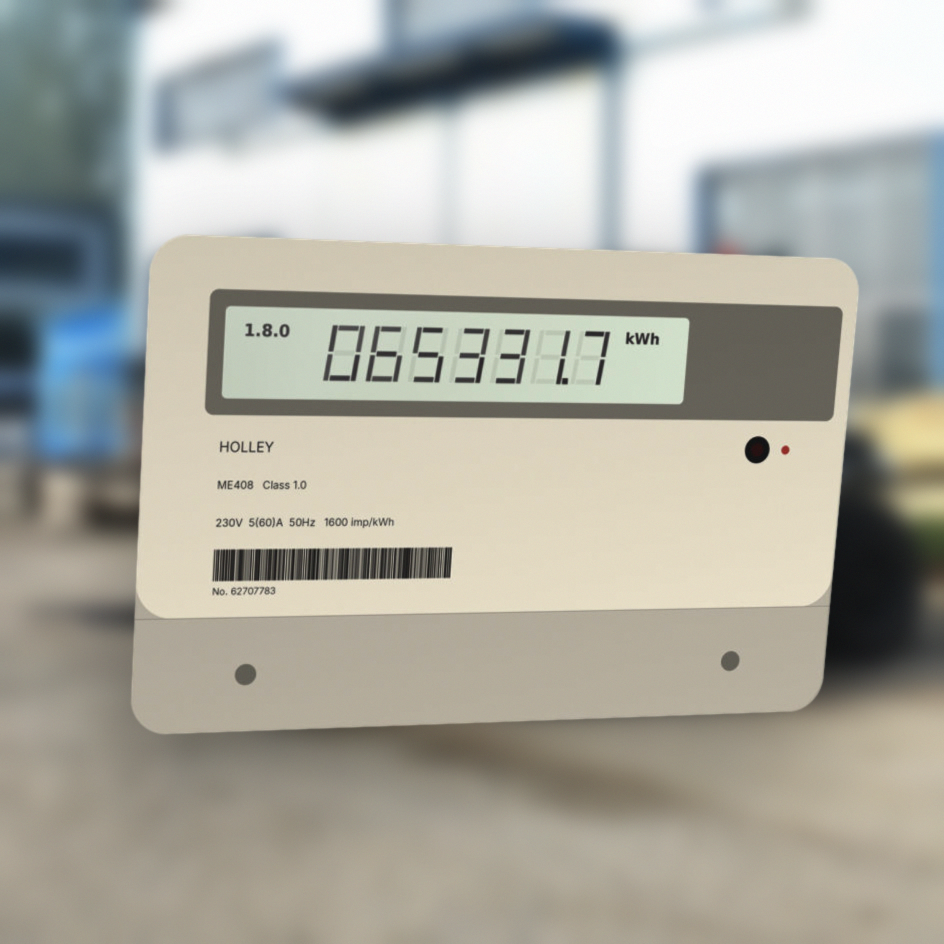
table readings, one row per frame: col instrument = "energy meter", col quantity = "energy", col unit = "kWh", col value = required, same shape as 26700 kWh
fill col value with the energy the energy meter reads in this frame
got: 65331.7 kWh
